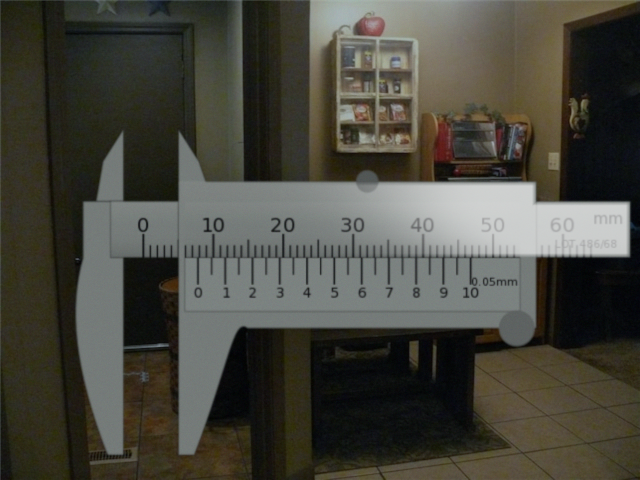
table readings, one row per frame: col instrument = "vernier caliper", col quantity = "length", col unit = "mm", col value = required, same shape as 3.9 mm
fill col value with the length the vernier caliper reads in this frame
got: 7.8 mm
